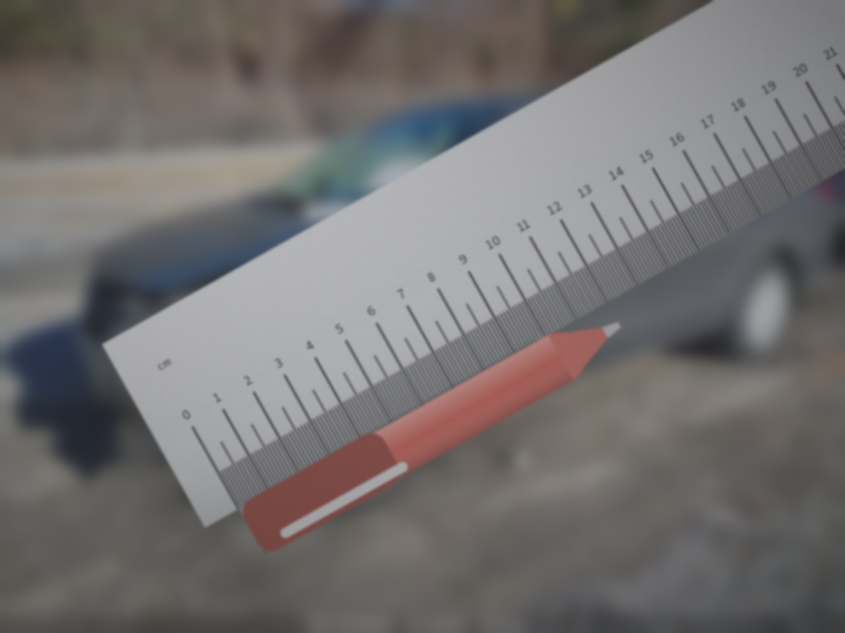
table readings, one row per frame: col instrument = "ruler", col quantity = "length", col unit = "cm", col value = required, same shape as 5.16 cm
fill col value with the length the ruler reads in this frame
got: 12 cm
